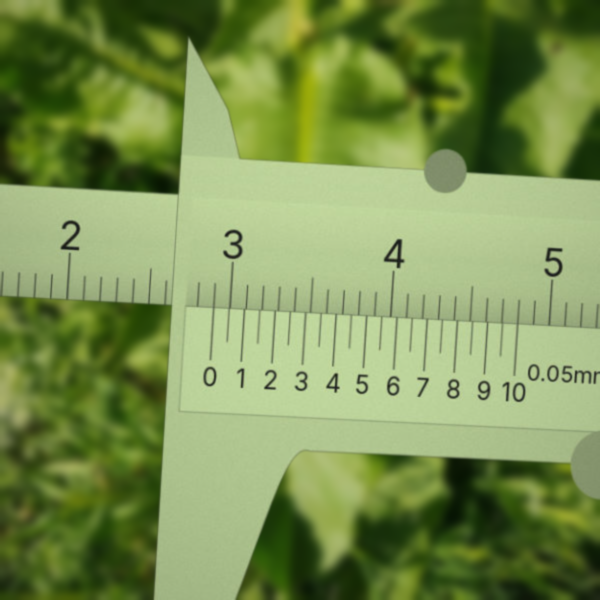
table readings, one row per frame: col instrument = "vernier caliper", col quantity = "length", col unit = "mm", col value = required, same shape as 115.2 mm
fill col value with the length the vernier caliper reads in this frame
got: 29.0 mm
